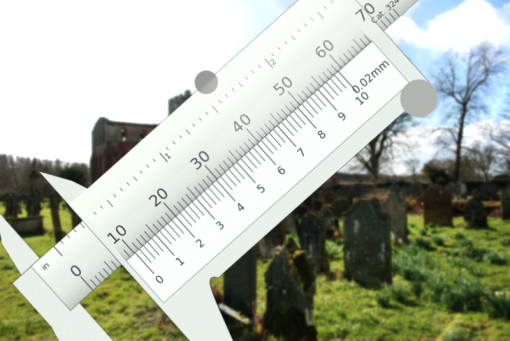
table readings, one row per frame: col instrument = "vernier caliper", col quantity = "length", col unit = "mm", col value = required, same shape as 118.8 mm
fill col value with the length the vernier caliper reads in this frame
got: 10.2 mm
